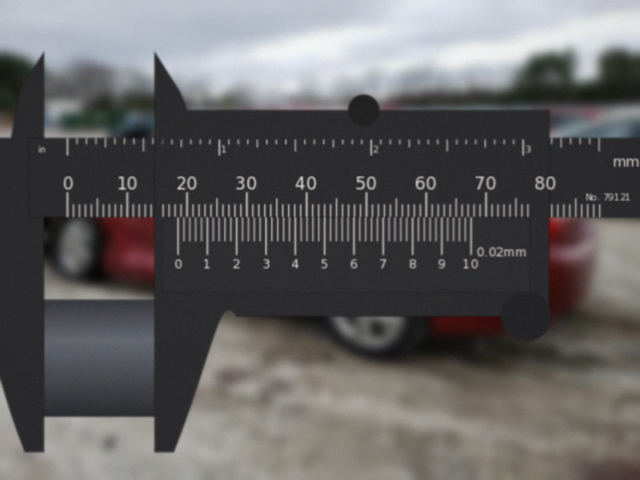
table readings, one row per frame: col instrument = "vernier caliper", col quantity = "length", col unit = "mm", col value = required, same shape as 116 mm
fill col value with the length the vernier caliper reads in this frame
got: 18.5 mm
